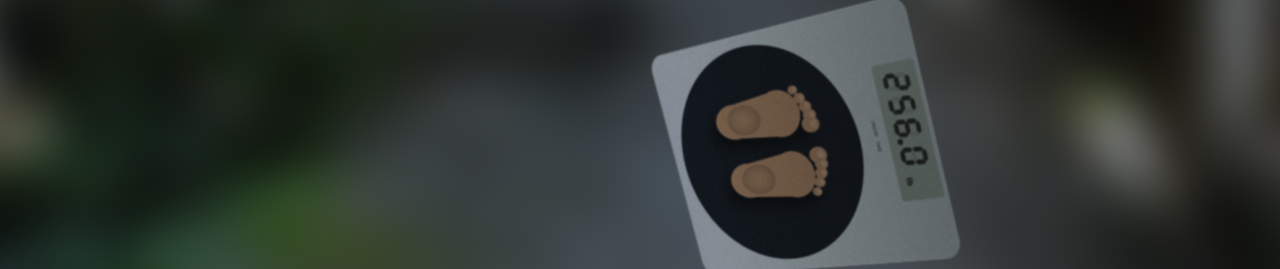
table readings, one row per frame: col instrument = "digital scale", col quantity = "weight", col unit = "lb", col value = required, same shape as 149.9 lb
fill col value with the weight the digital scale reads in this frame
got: 256.0 lb
